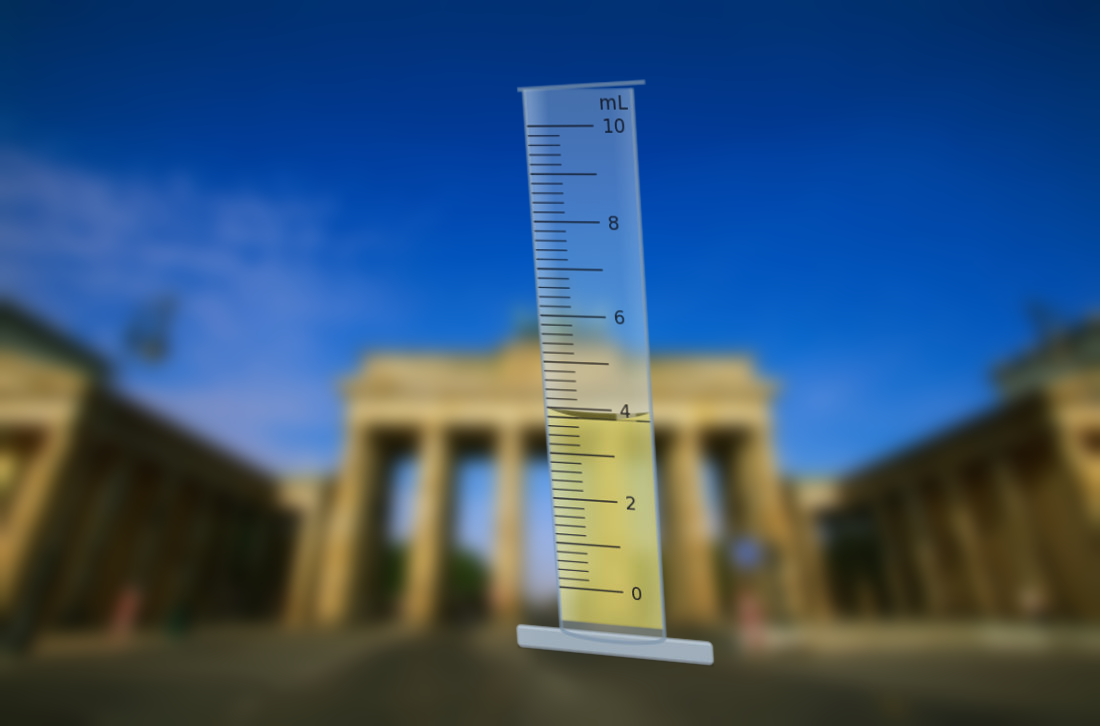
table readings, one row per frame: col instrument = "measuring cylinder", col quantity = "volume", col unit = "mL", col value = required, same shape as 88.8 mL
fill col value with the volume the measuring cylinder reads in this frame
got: 3.8 mL
